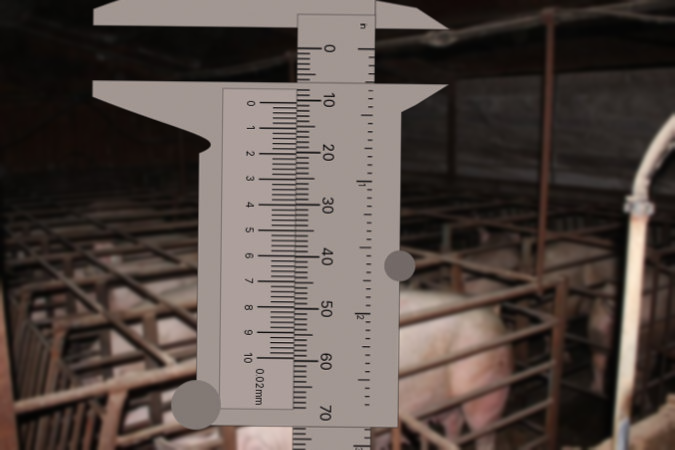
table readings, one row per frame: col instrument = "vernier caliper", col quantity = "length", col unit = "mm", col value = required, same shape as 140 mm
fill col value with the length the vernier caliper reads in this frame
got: 10.5 mm
